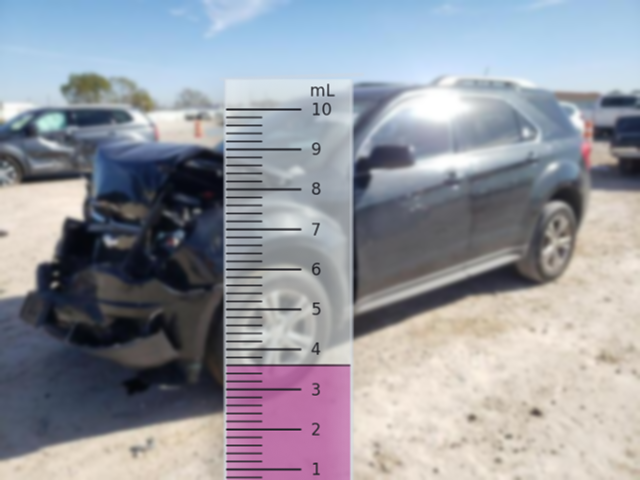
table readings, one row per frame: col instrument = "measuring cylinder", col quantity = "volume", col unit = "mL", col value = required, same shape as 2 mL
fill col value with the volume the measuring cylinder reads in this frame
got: 3.6 mL
